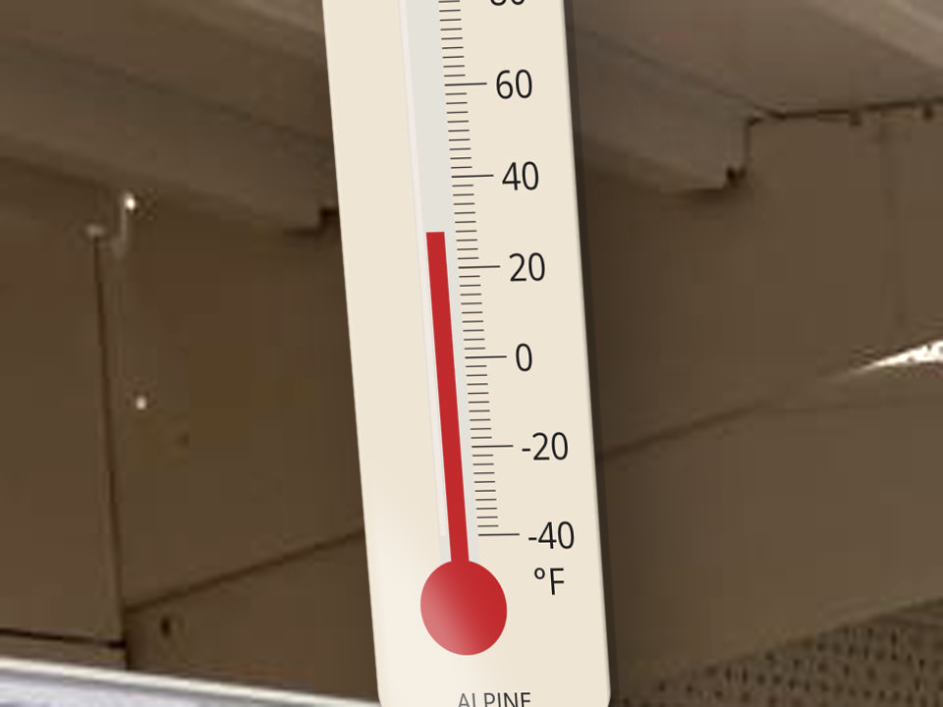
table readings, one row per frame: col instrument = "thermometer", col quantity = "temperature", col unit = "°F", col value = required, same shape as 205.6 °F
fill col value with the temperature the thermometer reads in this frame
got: 28 °F
